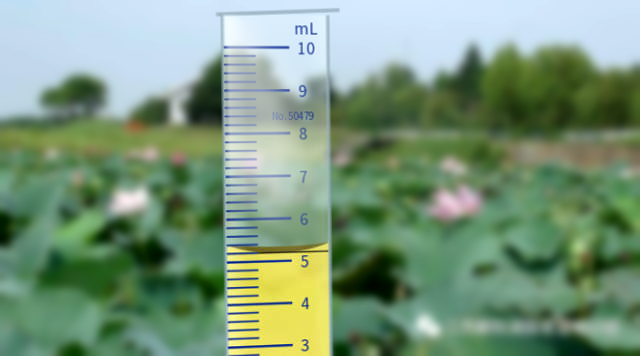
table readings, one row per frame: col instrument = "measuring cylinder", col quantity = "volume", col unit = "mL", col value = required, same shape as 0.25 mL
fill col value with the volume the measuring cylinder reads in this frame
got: 5.2 mL
